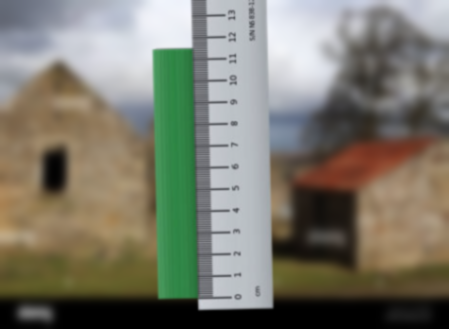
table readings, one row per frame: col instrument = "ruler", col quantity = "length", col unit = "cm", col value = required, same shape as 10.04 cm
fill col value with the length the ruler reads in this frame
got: 11.5 cm
